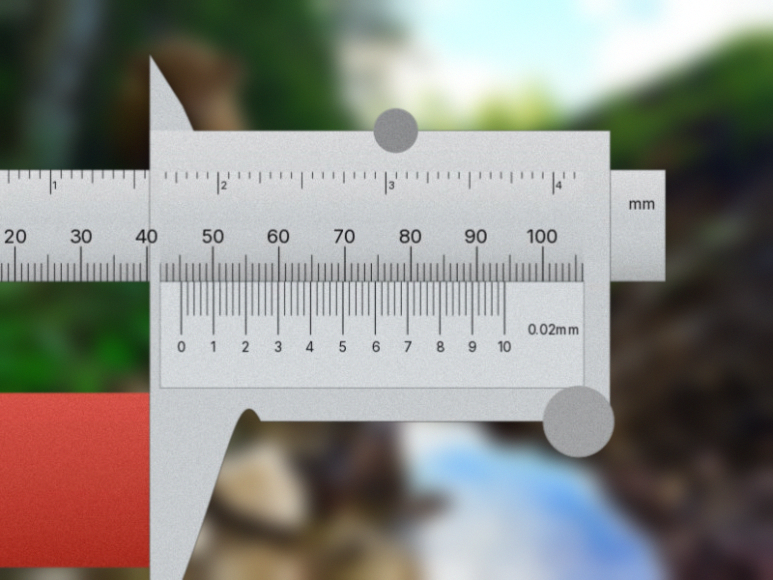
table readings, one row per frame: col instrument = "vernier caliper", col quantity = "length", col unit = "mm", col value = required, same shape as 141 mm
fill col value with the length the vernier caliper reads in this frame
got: 45.2 mm
